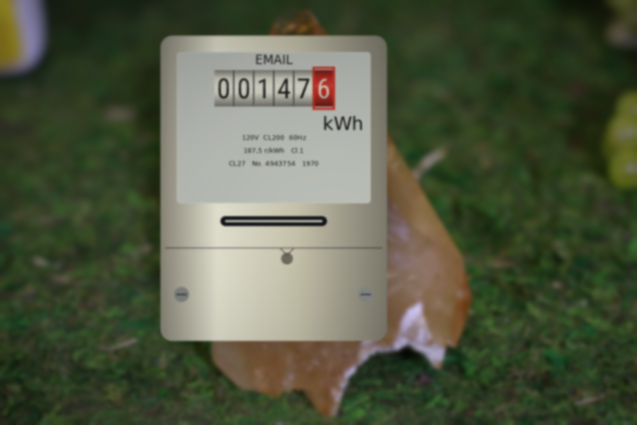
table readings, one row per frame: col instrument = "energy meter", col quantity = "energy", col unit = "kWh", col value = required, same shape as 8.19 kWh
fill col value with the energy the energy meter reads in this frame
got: 147.6 kWh
